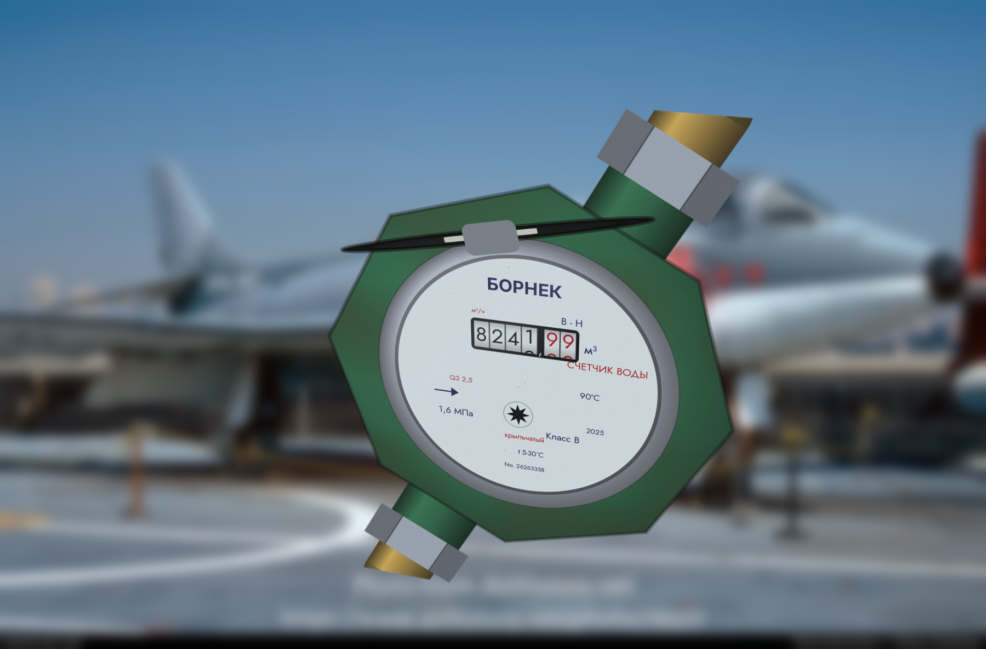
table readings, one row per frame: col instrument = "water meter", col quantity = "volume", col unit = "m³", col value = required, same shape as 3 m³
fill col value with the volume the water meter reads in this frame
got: 8241.99 m³
